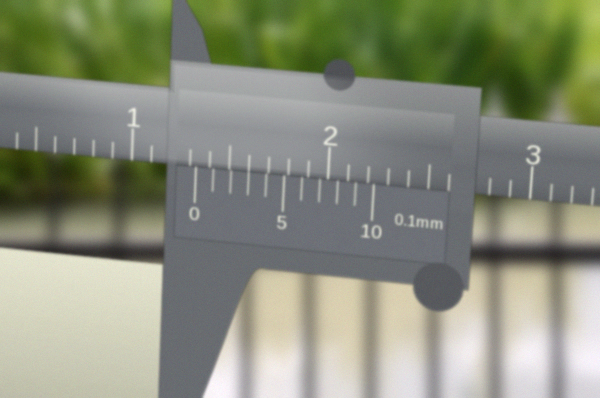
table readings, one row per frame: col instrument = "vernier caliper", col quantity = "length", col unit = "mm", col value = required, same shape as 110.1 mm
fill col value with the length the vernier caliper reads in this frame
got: 13.3 mm
